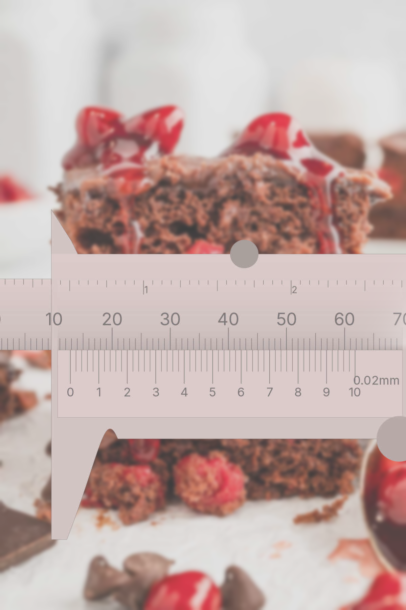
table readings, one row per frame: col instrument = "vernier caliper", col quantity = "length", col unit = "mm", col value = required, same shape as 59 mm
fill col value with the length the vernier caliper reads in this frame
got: 12.8 mm
